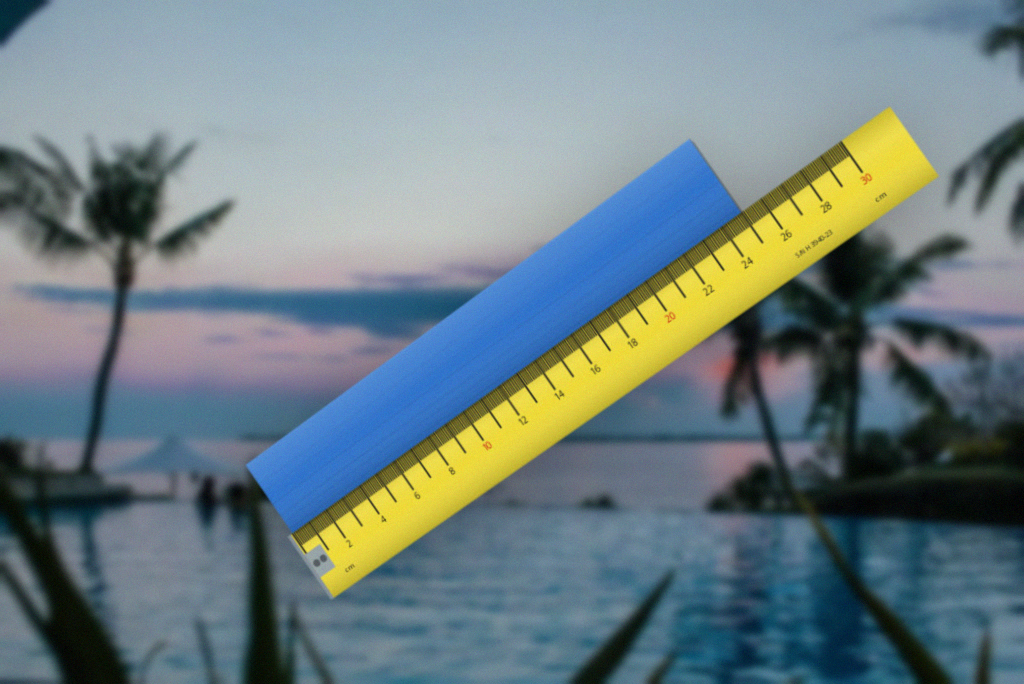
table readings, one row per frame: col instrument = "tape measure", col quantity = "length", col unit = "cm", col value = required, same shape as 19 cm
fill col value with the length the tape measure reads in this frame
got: 25 cm
